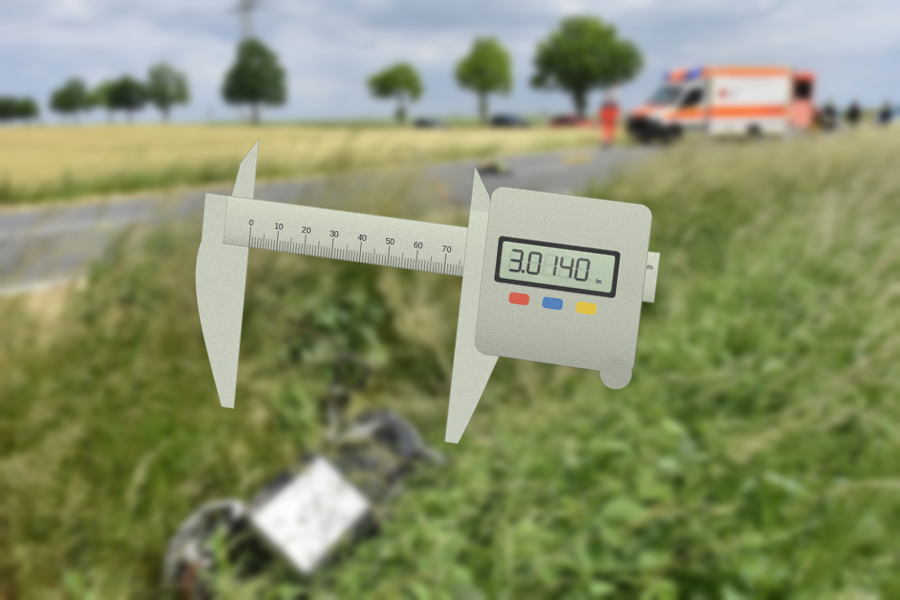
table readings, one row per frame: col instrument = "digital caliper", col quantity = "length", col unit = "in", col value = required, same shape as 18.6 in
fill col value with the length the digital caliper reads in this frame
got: 3.0140 in
